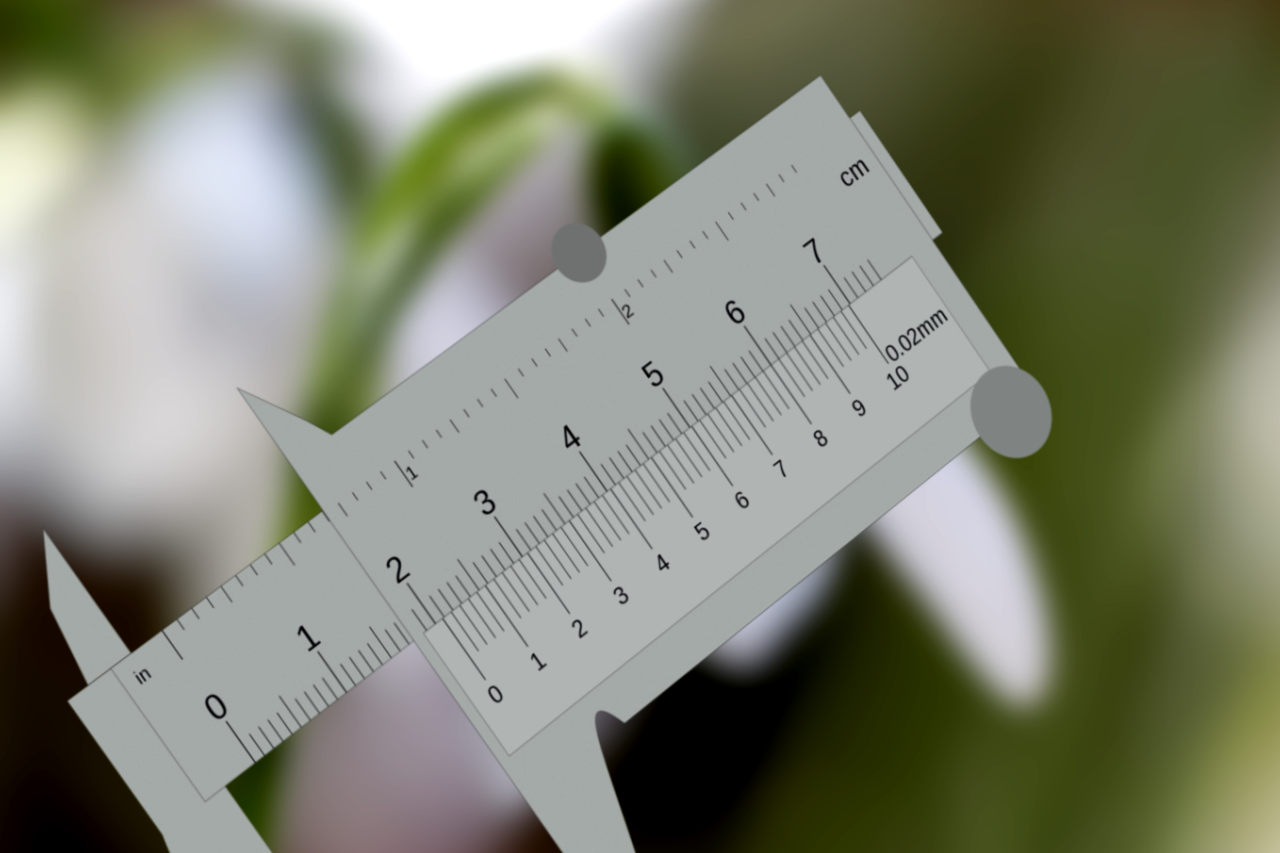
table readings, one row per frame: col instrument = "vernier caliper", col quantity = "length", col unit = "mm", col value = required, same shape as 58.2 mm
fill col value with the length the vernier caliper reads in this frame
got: 20.8 mm
